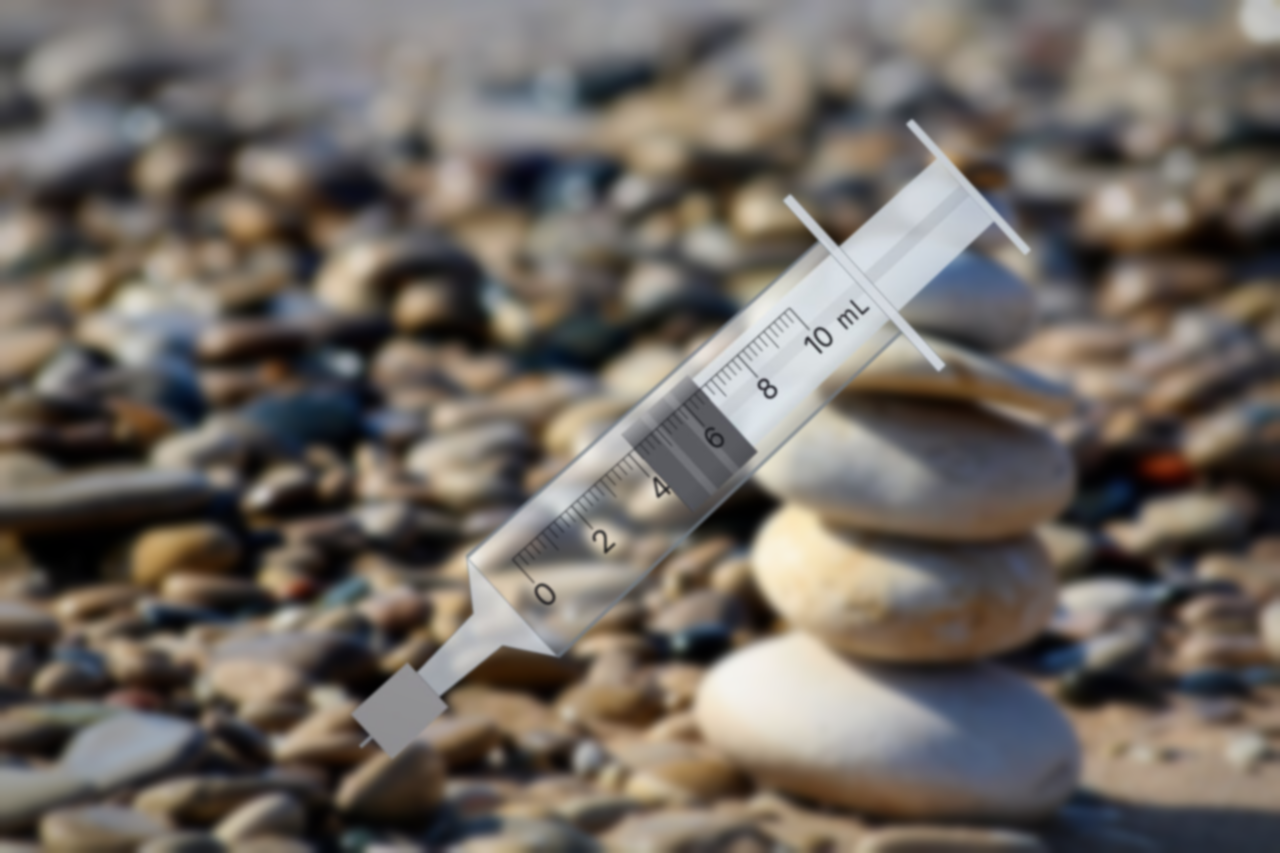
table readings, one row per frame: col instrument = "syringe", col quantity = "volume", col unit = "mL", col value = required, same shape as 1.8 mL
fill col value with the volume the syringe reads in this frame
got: 4.2 mL
